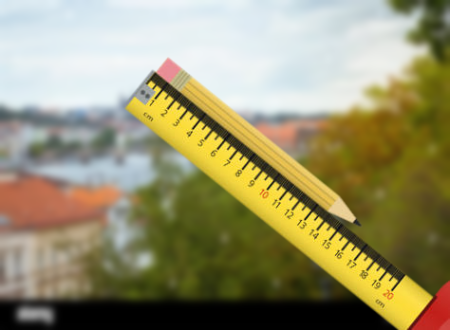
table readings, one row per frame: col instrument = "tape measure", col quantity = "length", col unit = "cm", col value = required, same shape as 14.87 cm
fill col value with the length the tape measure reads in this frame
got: 16 cm
